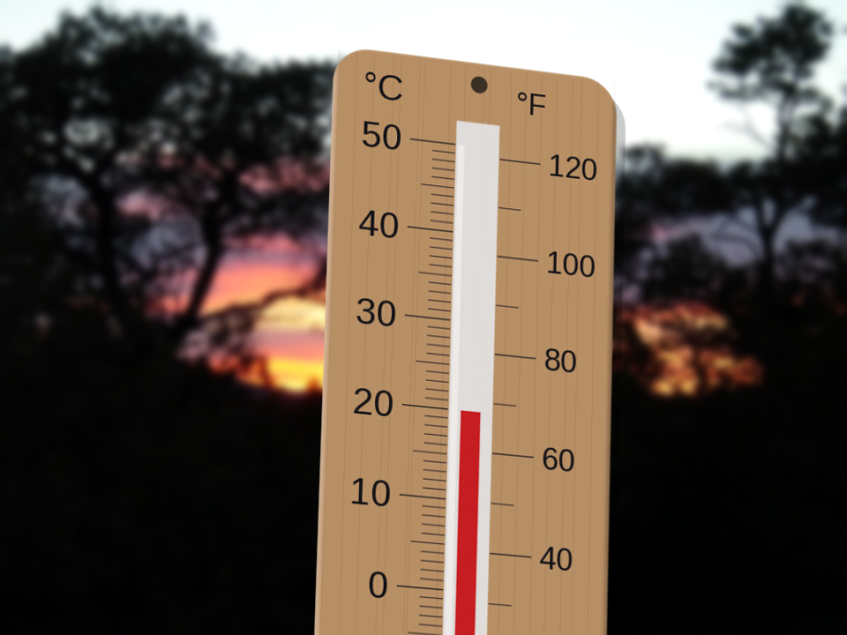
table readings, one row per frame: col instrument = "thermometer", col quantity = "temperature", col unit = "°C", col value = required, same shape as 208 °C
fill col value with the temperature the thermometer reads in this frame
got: 20 °C
